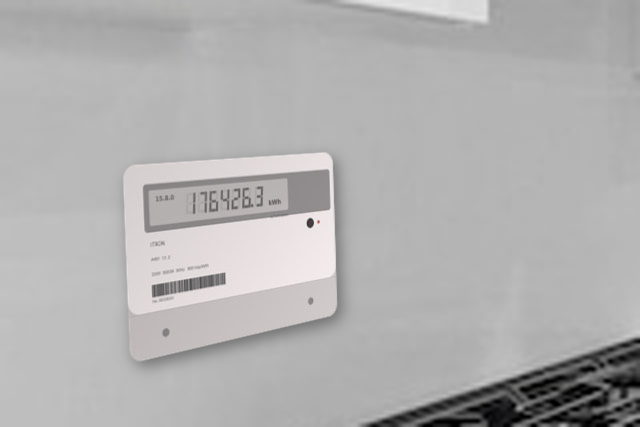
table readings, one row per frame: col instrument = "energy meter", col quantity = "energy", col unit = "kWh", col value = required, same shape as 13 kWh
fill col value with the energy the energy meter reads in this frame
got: 176426.3 kWh
